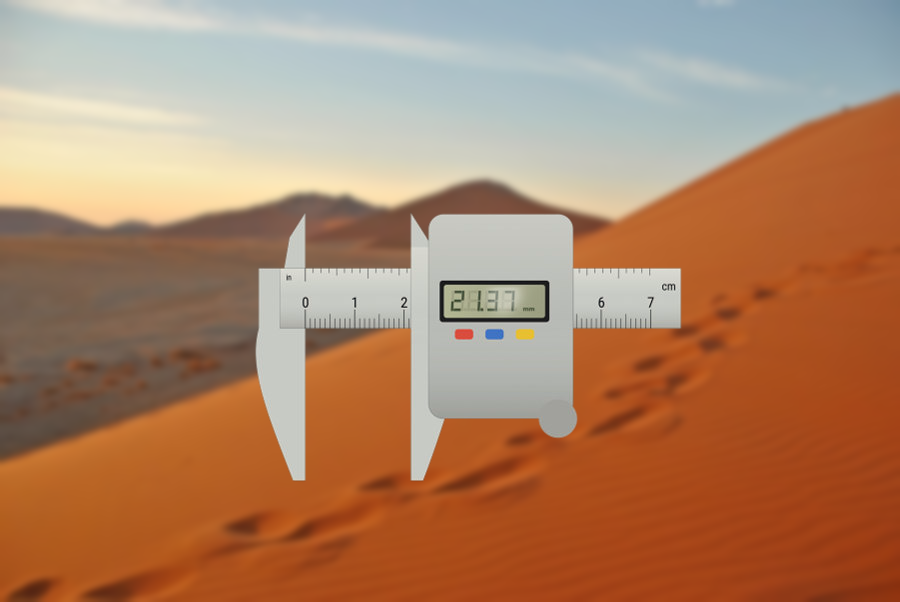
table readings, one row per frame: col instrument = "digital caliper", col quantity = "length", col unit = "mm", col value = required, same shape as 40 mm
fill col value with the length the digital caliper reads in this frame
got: 21.37 mm
